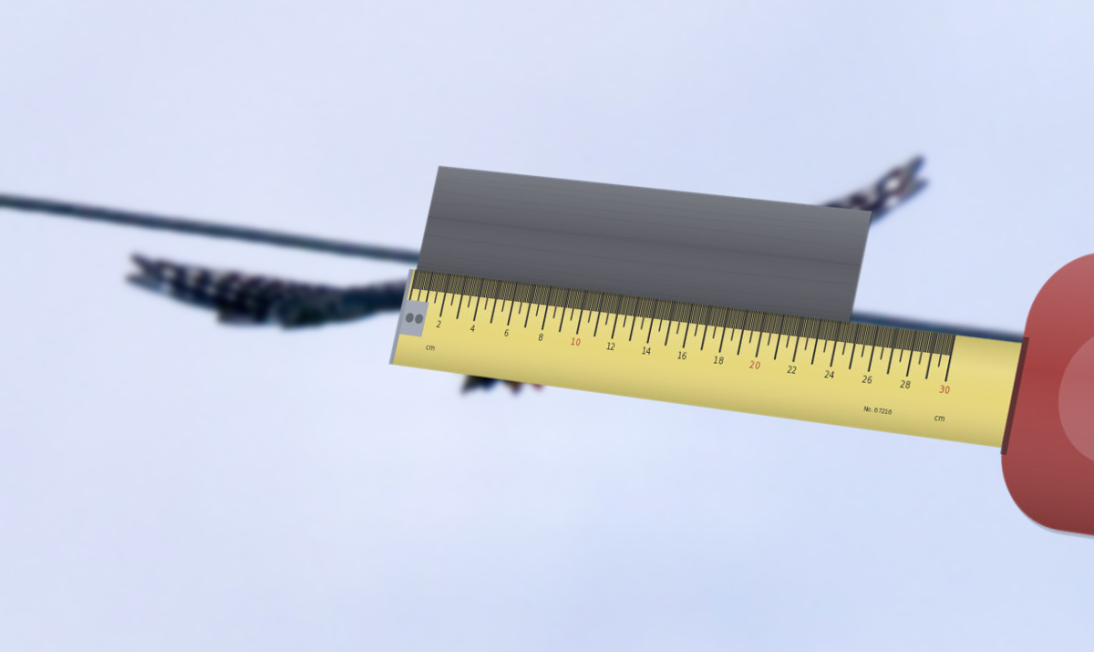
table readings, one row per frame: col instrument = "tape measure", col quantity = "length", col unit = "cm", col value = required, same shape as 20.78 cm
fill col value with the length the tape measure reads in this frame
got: 24.5 cm
